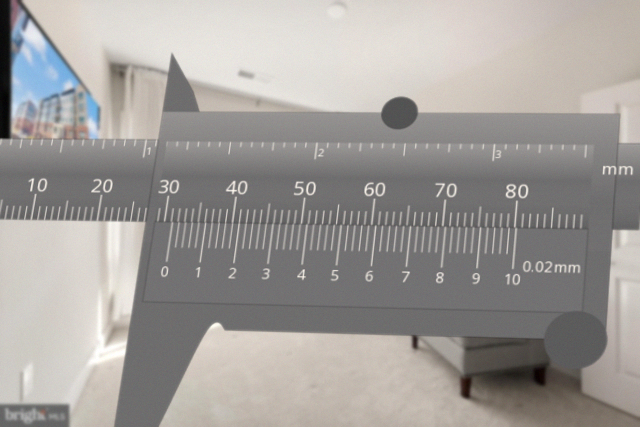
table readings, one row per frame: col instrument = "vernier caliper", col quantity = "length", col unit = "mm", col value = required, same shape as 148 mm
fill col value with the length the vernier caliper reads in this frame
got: 31.2 mm
